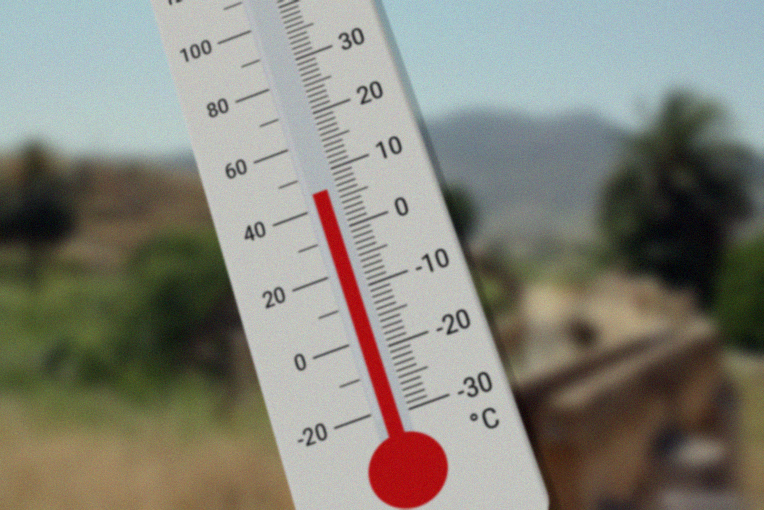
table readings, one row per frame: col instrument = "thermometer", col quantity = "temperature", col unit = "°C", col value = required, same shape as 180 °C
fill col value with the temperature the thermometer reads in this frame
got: 7 °C
